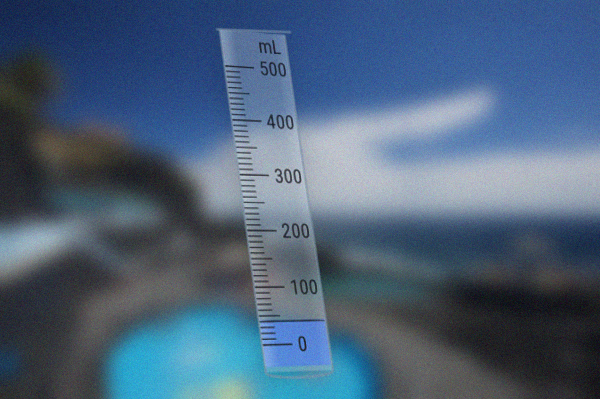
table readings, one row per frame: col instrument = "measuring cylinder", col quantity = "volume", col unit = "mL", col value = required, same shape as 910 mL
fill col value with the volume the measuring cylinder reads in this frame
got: 40 mL
